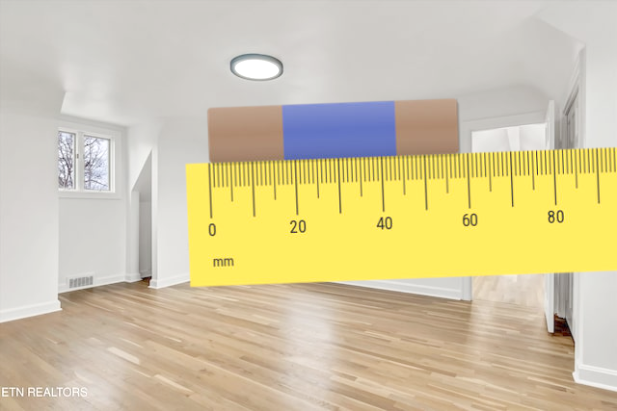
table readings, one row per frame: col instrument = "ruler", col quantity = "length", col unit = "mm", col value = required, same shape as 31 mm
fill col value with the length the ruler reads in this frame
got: 58 mm
